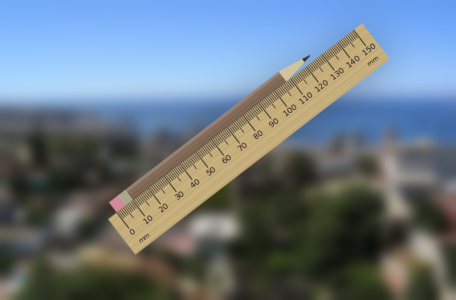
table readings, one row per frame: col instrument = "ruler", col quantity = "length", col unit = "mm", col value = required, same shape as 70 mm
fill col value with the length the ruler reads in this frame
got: 125 mm
